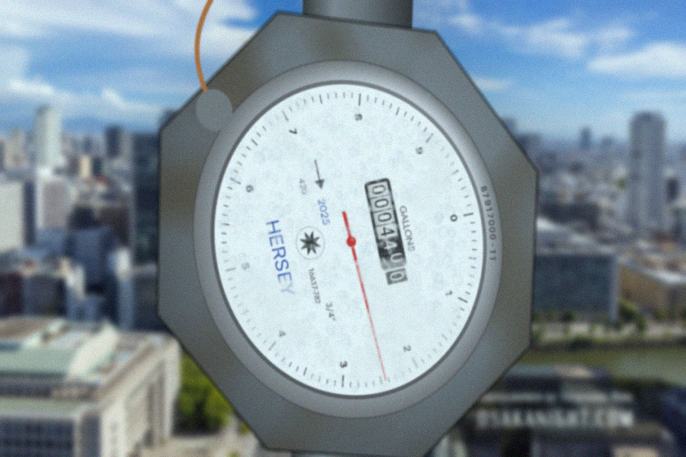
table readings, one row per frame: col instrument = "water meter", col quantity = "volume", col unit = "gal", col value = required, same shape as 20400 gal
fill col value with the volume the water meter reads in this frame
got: 4402.4 gal
